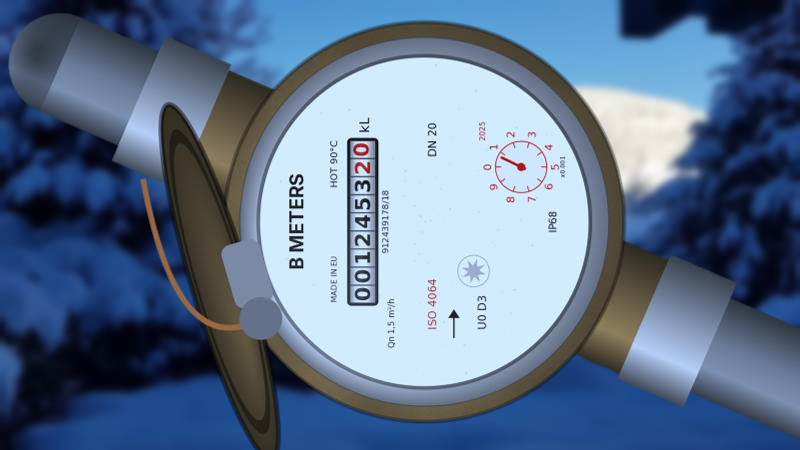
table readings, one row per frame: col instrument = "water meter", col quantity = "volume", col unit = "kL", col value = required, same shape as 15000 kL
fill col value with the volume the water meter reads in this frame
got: 12453.200 kL
